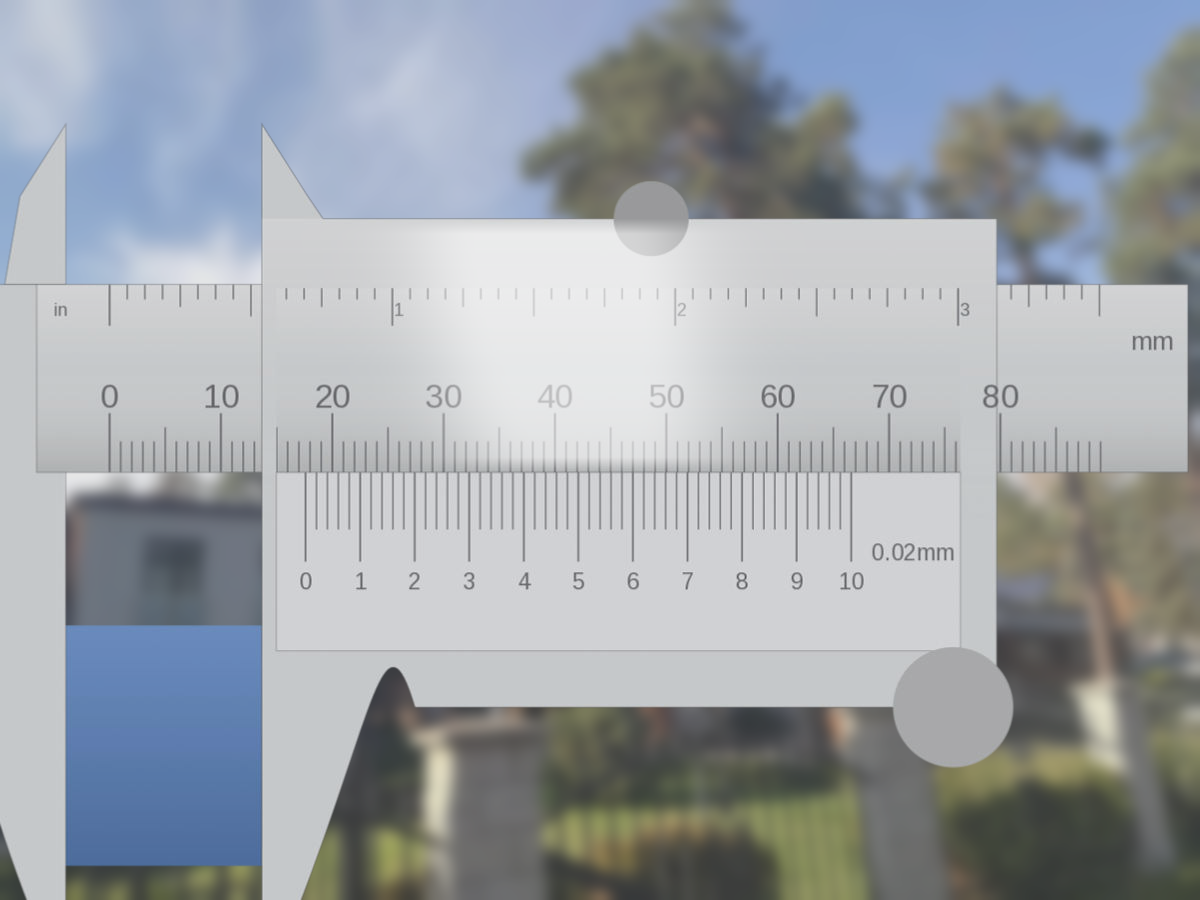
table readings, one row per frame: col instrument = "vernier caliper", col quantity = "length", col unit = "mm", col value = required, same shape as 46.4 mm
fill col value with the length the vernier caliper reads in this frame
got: 17.6 mm
